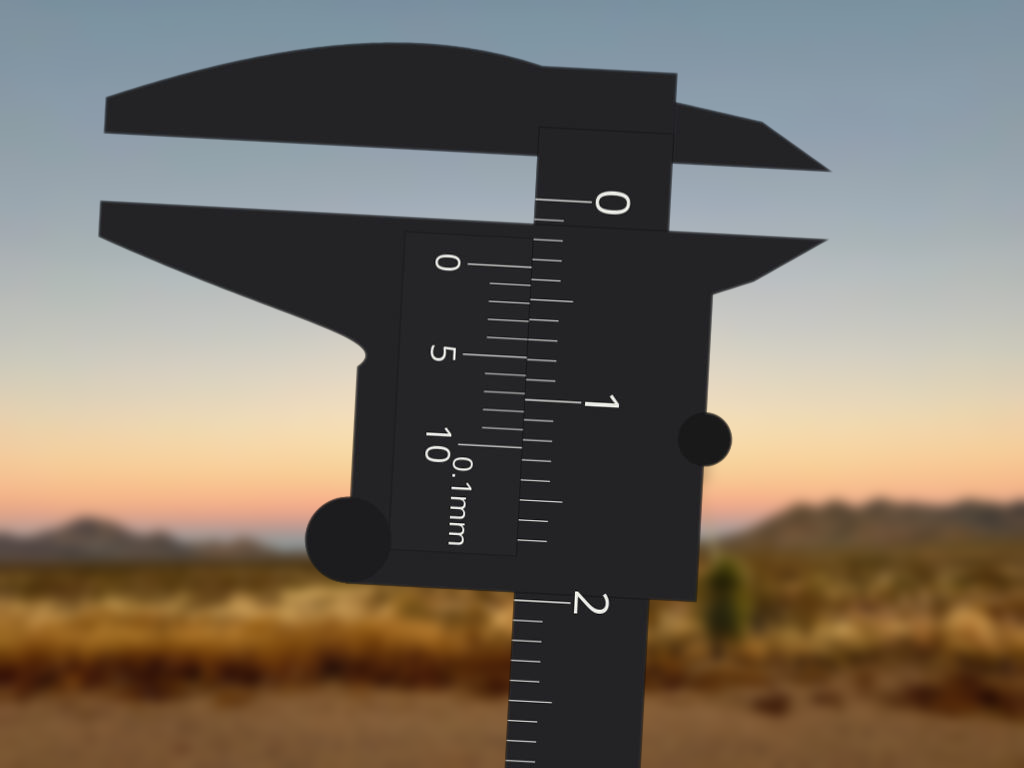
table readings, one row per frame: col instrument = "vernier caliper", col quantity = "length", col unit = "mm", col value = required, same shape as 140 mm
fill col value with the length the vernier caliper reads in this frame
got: 3.4 mm
